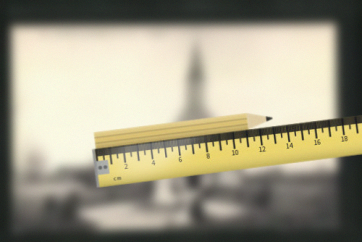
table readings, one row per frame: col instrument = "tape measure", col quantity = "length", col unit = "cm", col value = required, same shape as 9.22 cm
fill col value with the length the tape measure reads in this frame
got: 13 cm
